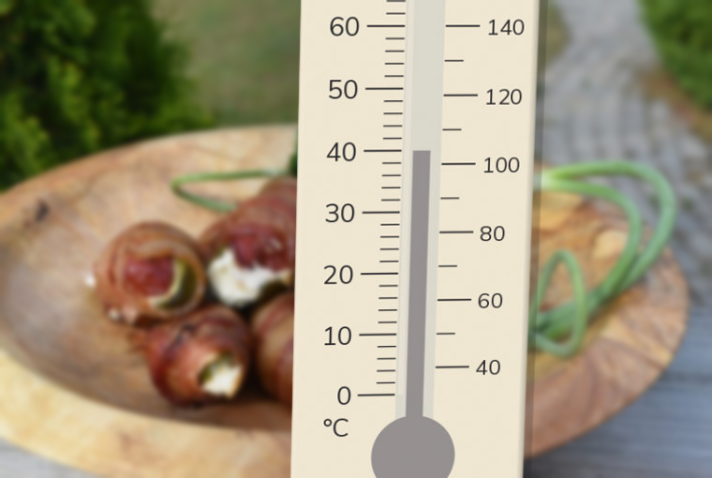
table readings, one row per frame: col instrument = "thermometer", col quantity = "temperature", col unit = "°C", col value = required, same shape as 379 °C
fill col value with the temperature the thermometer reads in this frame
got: 40 °C
